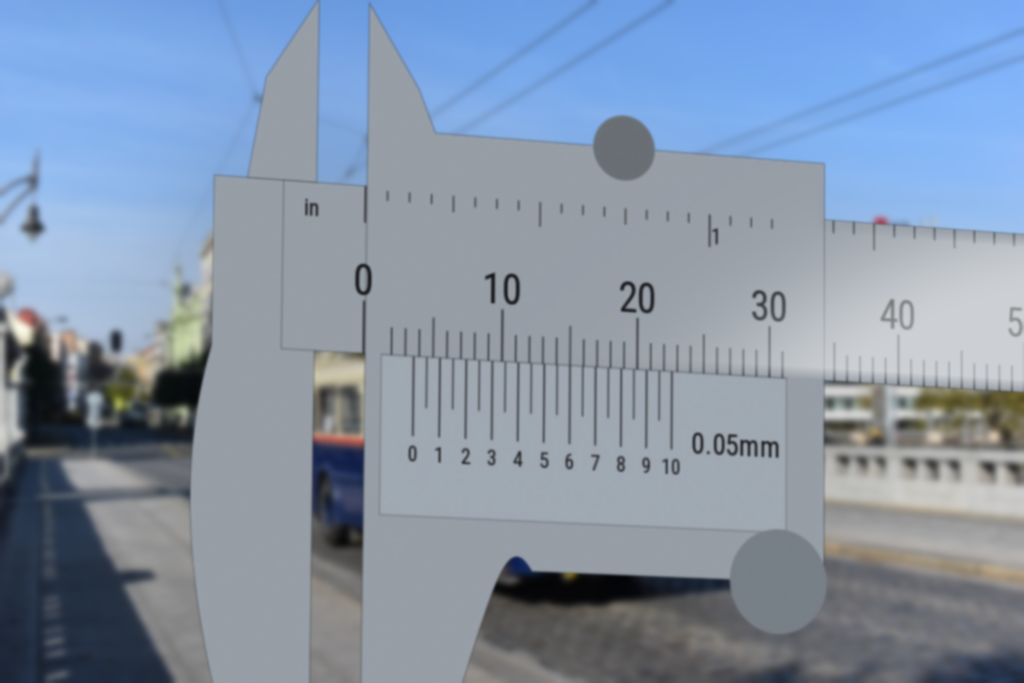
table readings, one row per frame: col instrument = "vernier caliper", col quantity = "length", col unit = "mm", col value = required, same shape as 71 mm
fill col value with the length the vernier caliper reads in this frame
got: 3.6 mm
